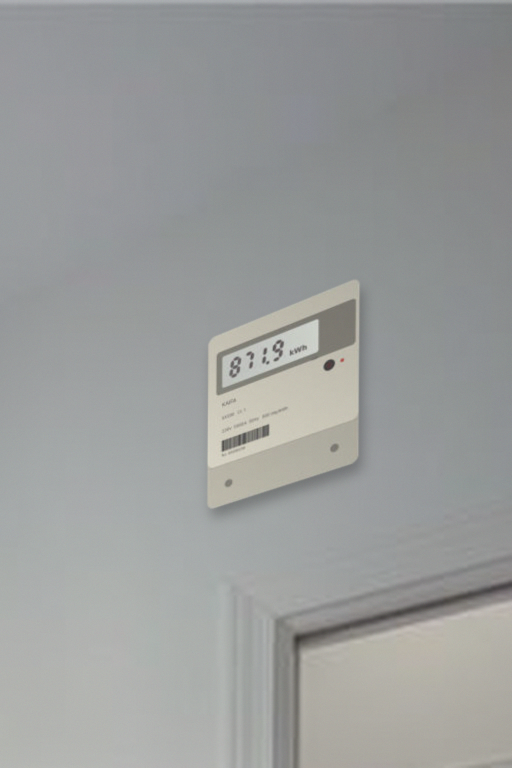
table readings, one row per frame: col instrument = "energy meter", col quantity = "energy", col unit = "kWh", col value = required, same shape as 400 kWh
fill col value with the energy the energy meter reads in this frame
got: 871.9 kWh
